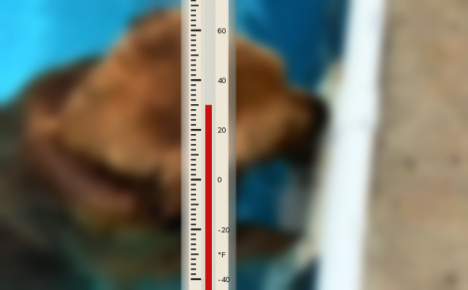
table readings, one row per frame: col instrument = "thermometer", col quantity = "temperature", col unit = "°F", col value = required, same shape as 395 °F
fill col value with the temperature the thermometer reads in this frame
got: 30 °F
